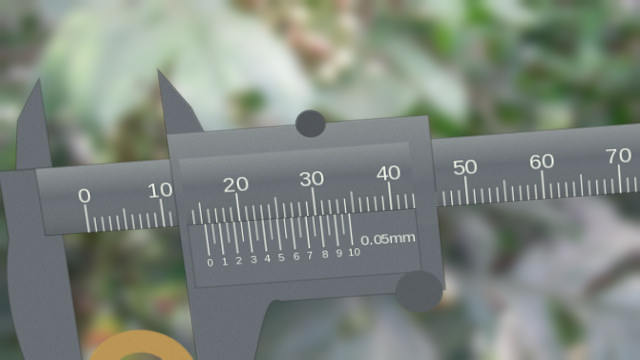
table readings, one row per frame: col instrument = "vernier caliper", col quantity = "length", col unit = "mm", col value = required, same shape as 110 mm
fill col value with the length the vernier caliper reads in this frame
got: 15.4 mm
